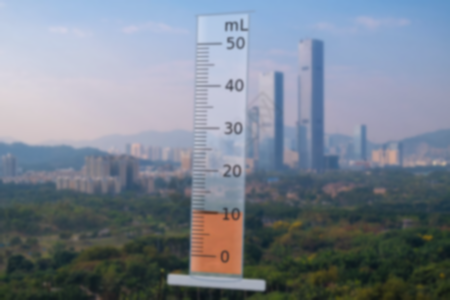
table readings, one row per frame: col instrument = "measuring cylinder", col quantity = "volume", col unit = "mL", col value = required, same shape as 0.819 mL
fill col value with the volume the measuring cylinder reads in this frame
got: 10 mL
